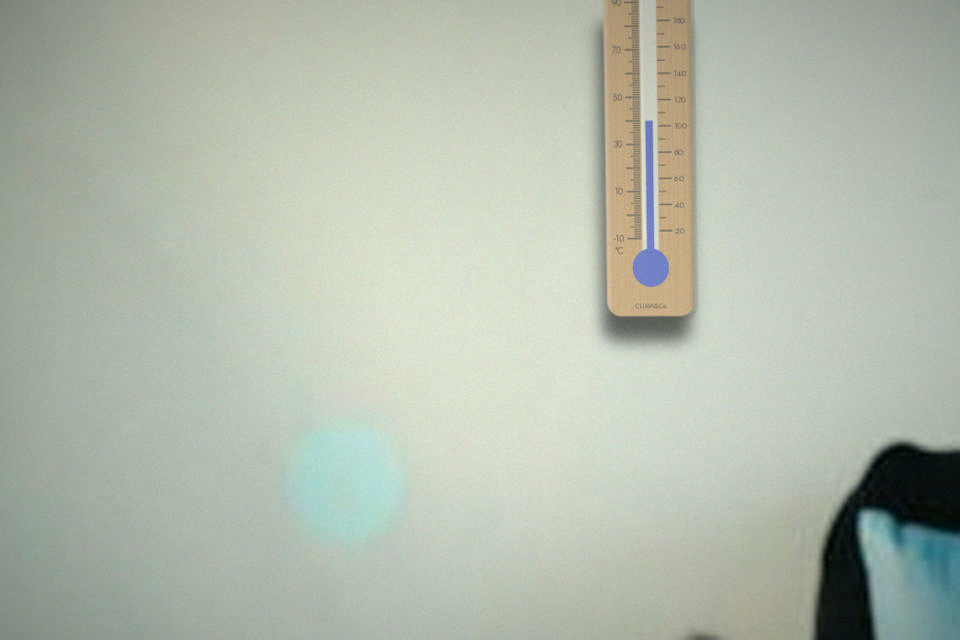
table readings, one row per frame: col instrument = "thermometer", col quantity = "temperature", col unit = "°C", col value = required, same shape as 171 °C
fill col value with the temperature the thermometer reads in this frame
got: 40 °C
